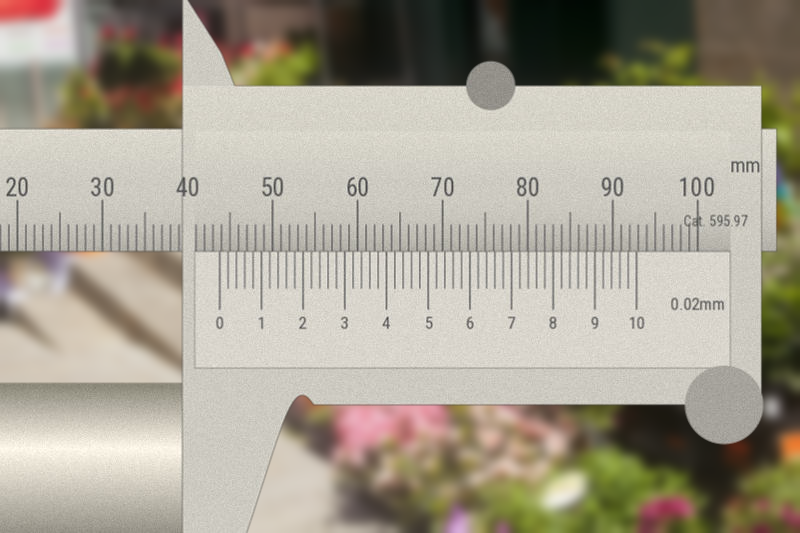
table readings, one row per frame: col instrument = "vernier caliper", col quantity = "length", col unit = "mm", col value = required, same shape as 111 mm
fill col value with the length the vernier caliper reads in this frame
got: 43.8 mm
